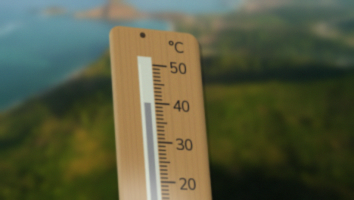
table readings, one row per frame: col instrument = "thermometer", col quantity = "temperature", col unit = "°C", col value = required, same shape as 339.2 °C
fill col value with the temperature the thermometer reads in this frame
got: 40 °C
